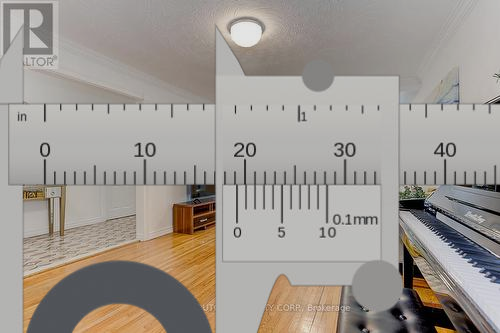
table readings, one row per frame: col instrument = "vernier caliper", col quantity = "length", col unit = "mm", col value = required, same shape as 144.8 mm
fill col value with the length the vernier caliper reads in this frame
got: 19.2 mm
